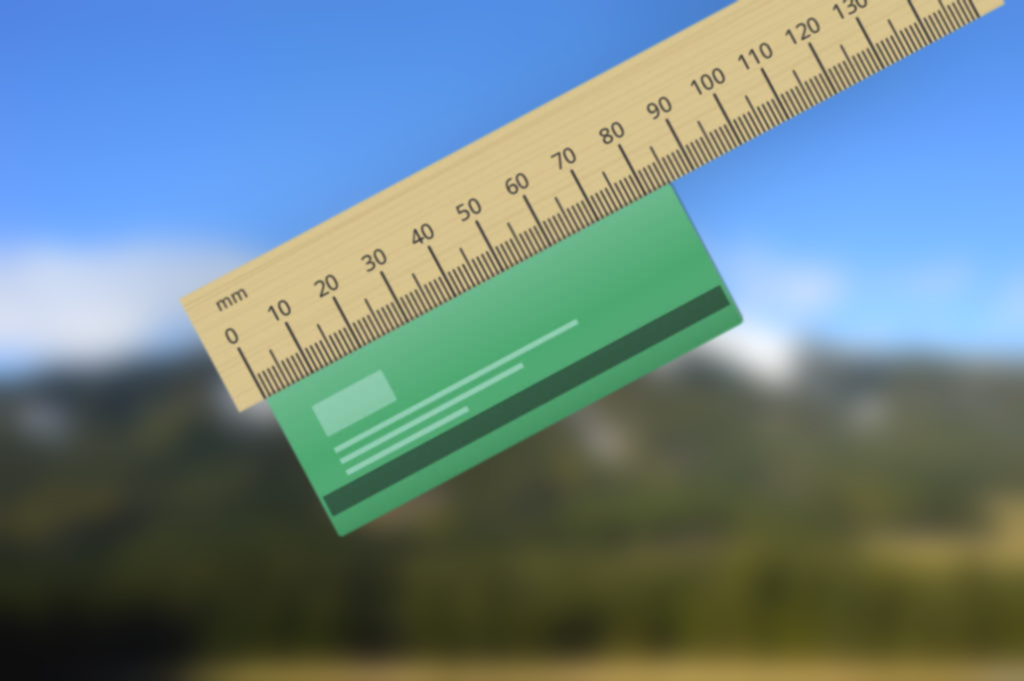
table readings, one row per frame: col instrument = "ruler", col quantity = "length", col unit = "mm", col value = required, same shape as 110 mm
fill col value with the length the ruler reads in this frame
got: 85 mm
